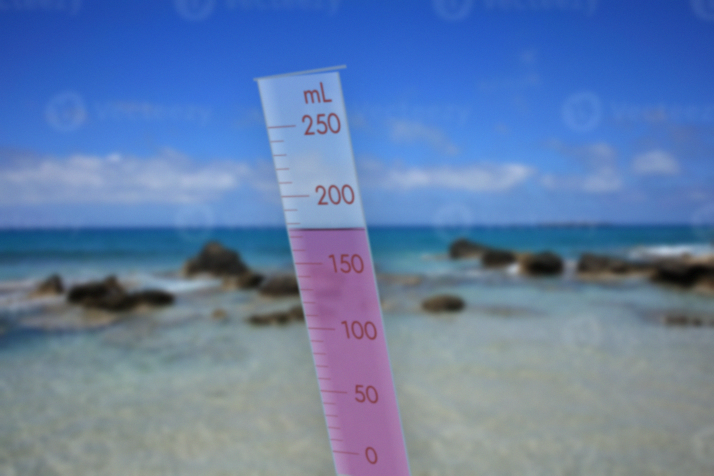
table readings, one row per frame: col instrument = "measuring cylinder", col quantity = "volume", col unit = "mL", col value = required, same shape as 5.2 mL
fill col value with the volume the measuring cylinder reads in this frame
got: 175 mL
